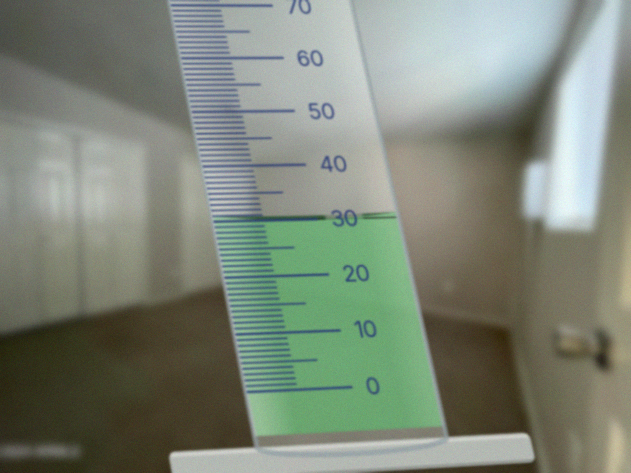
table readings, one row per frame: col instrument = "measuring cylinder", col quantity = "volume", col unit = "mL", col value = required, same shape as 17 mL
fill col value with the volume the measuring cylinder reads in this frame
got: 30 mL
